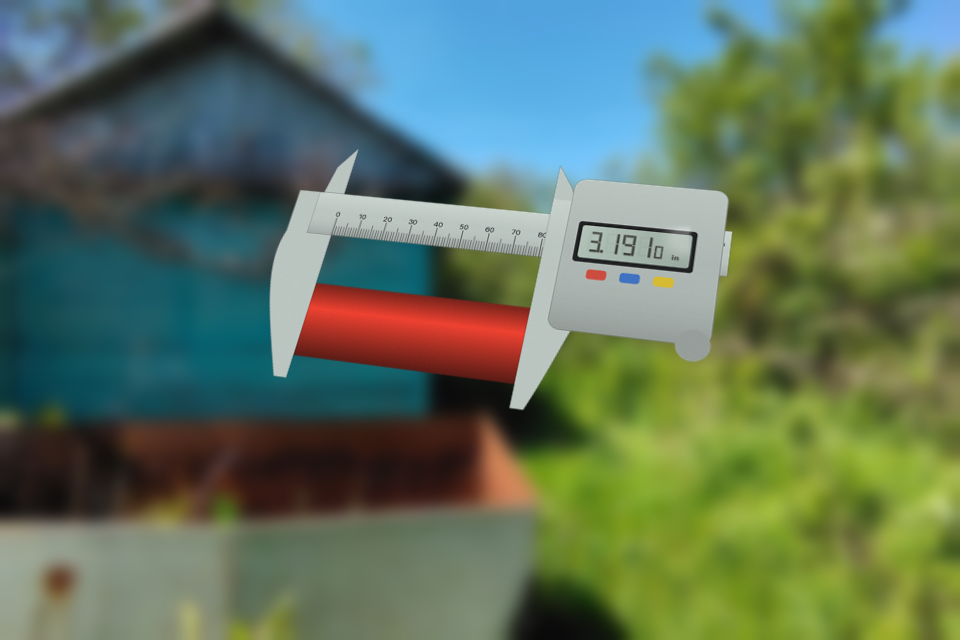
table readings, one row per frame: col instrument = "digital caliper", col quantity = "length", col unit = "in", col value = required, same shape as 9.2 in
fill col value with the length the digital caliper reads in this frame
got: 3.1910 in
